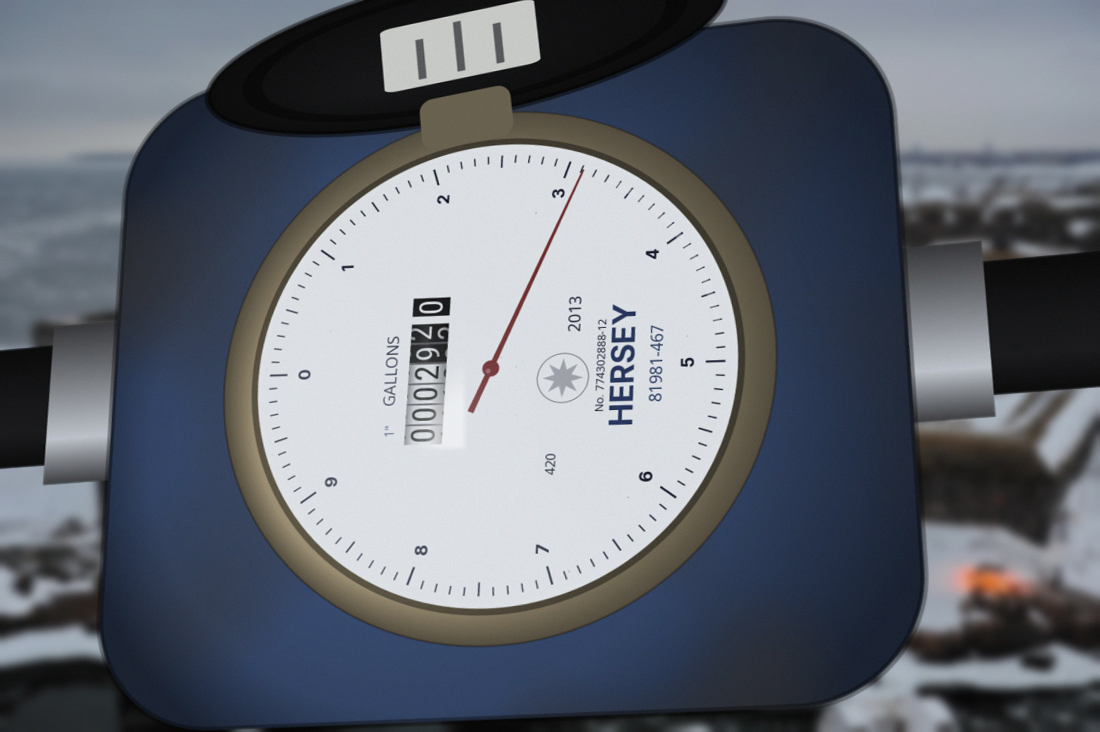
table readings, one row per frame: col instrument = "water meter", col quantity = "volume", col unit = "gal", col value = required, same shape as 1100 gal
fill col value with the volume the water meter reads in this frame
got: 2923.1 gal
